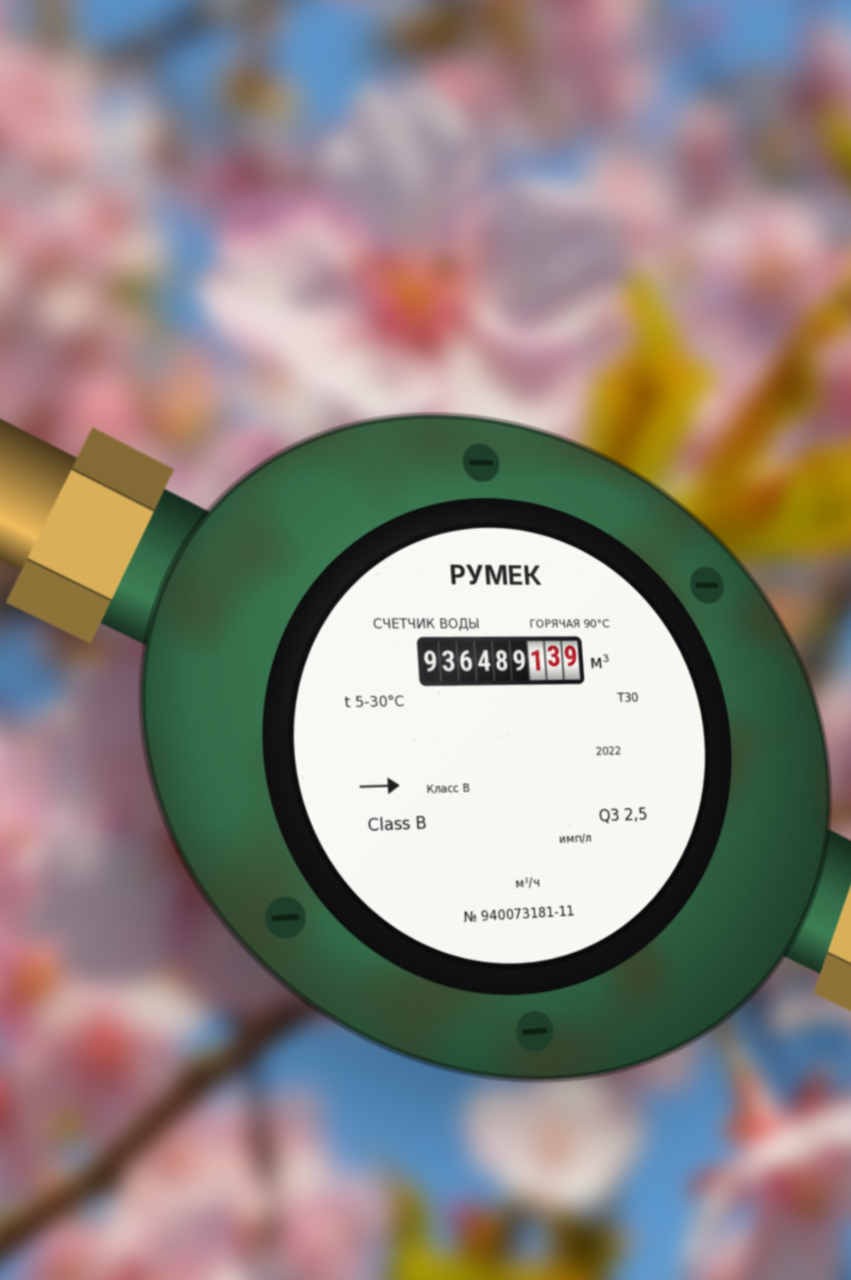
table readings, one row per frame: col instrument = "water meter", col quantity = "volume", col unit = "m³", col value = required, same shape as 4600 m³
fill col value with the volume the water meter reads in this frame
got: 936489.139 m³
